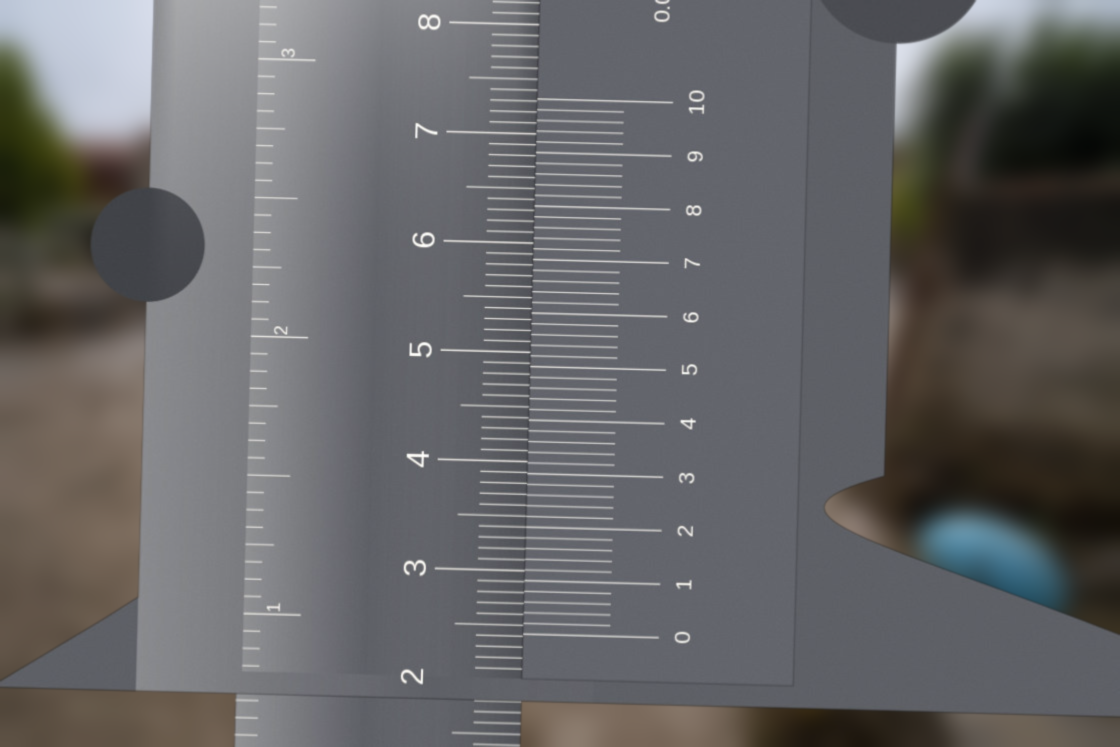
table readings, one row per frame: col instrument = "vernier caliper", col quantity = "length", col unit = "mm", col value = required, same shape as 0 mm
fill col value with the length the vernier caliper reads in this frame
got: 24.2 mm
